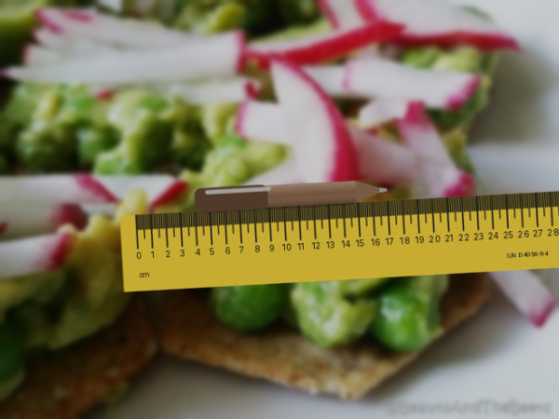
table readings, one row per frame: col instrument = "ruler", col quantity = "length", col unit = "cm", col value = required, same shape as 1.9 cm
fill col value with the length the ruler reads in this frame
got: 13 cm
